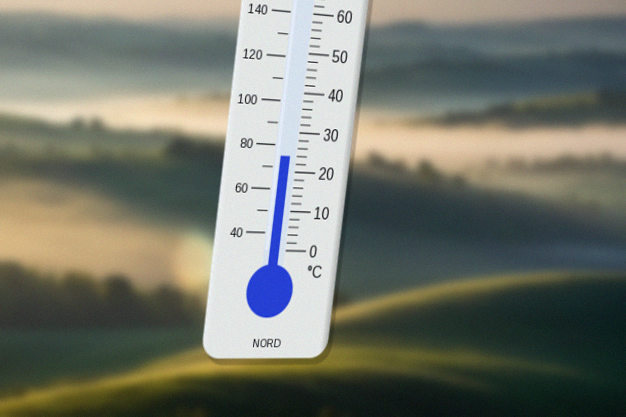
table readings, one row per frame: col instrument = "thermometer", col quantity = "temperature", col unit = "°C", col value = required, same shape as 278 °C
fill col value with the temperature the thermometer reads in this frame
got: 24 °C
